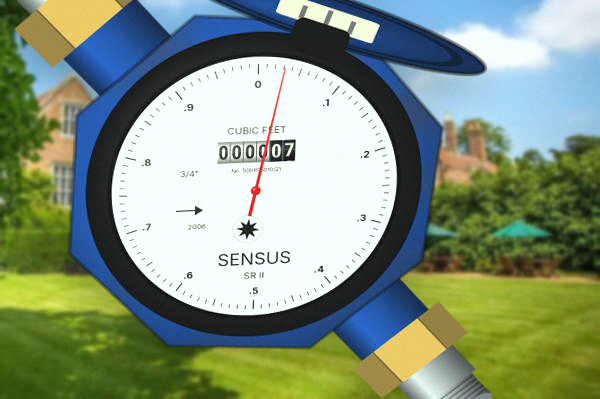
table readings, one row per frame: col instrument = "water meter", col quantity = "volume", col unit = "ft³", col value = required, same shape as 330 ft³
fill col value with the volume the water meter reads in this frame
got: 7.03 ft³
